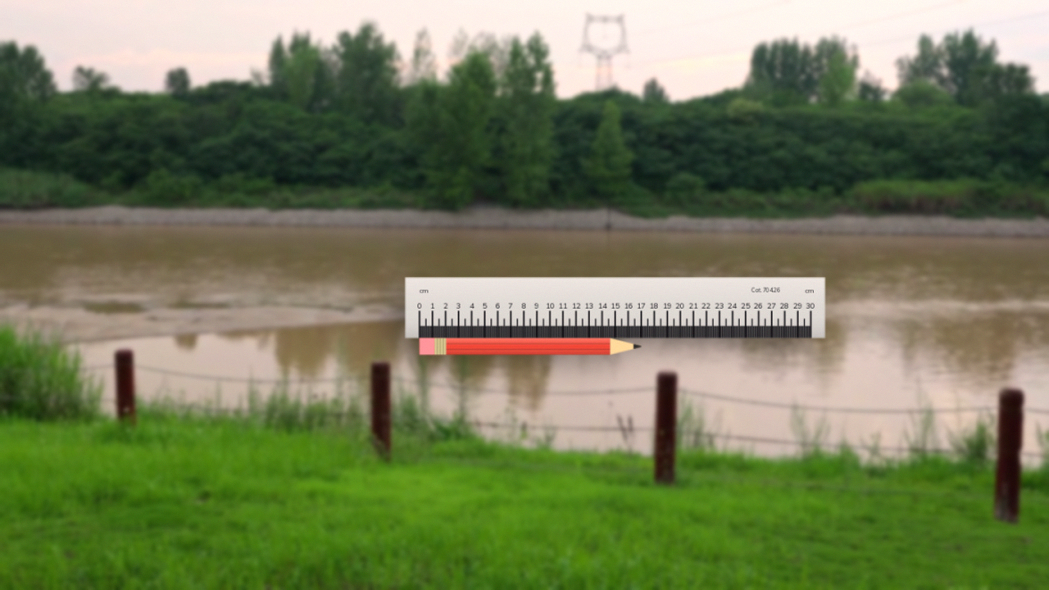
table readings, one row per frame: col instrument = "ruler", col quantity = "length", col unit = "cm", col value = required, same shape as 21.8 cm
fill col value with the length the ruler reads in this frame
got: 17 cm
